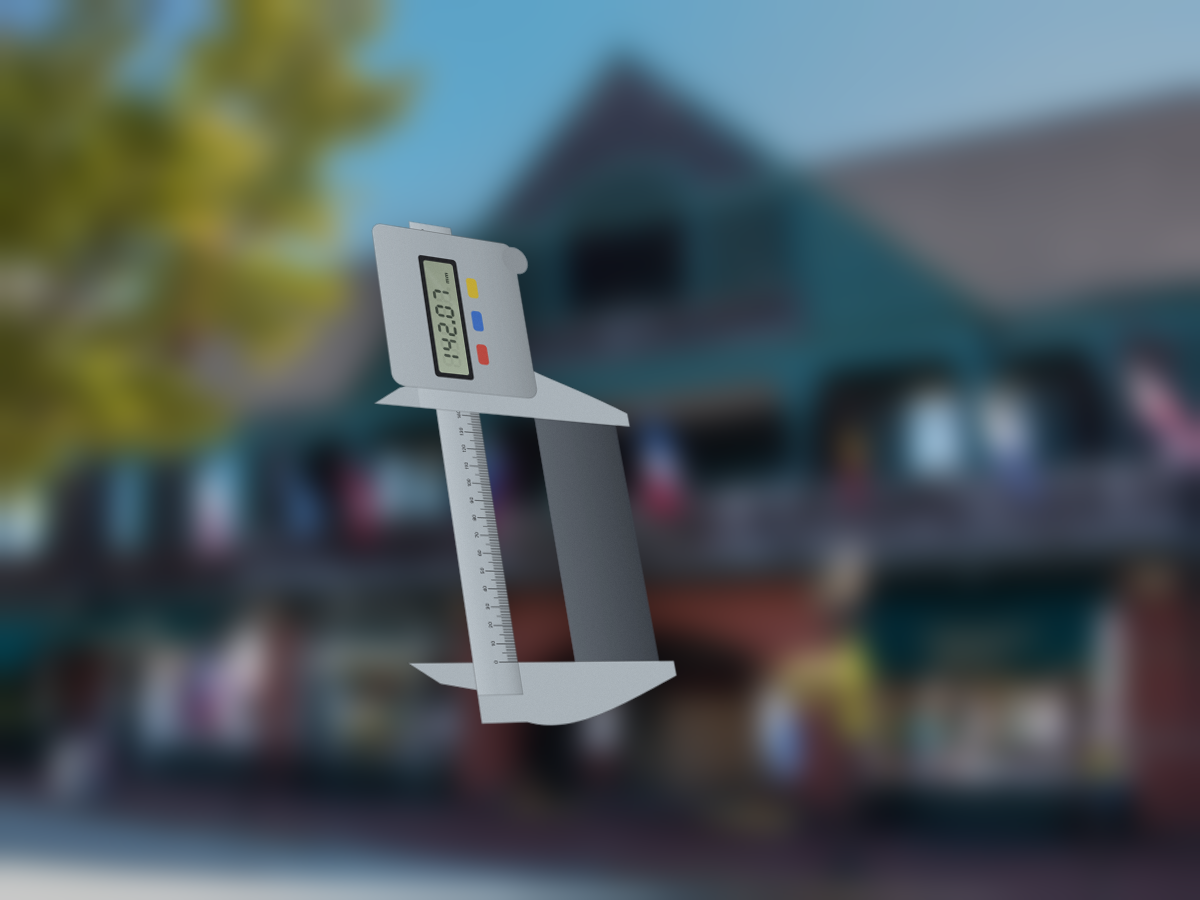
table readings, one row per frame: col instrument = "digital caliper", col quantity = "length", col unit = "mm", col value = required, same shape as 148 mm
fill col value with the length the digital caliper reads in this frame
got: 142.07 mm
